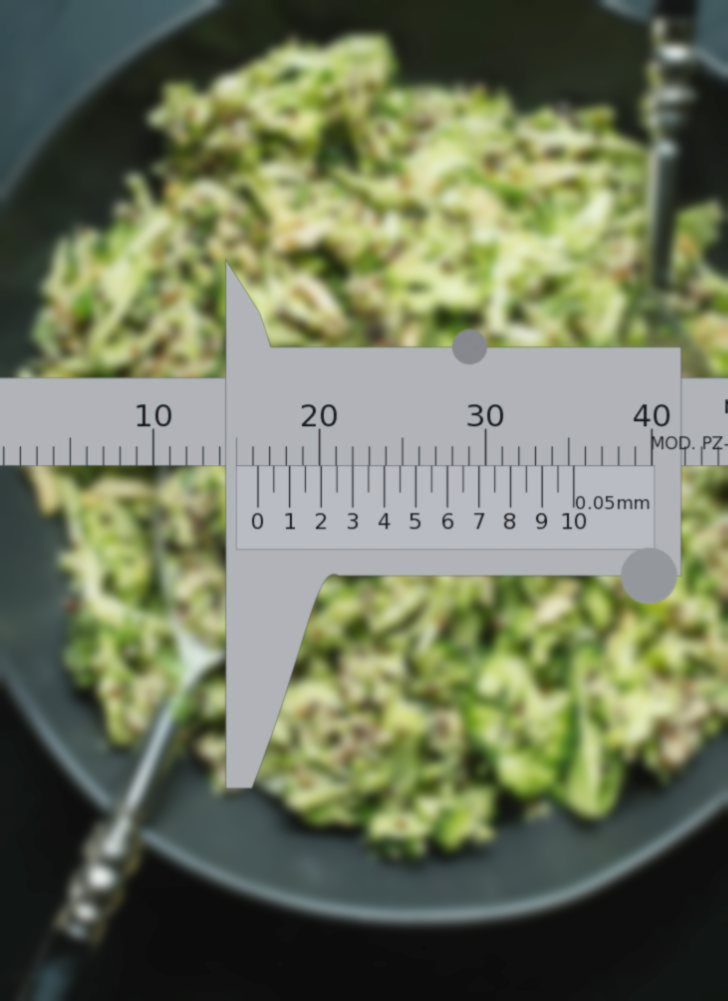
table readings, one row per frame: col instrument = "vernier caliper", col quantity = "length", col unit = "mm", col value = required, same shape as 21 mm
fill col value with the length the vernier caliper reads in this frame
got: 16.3 mm
